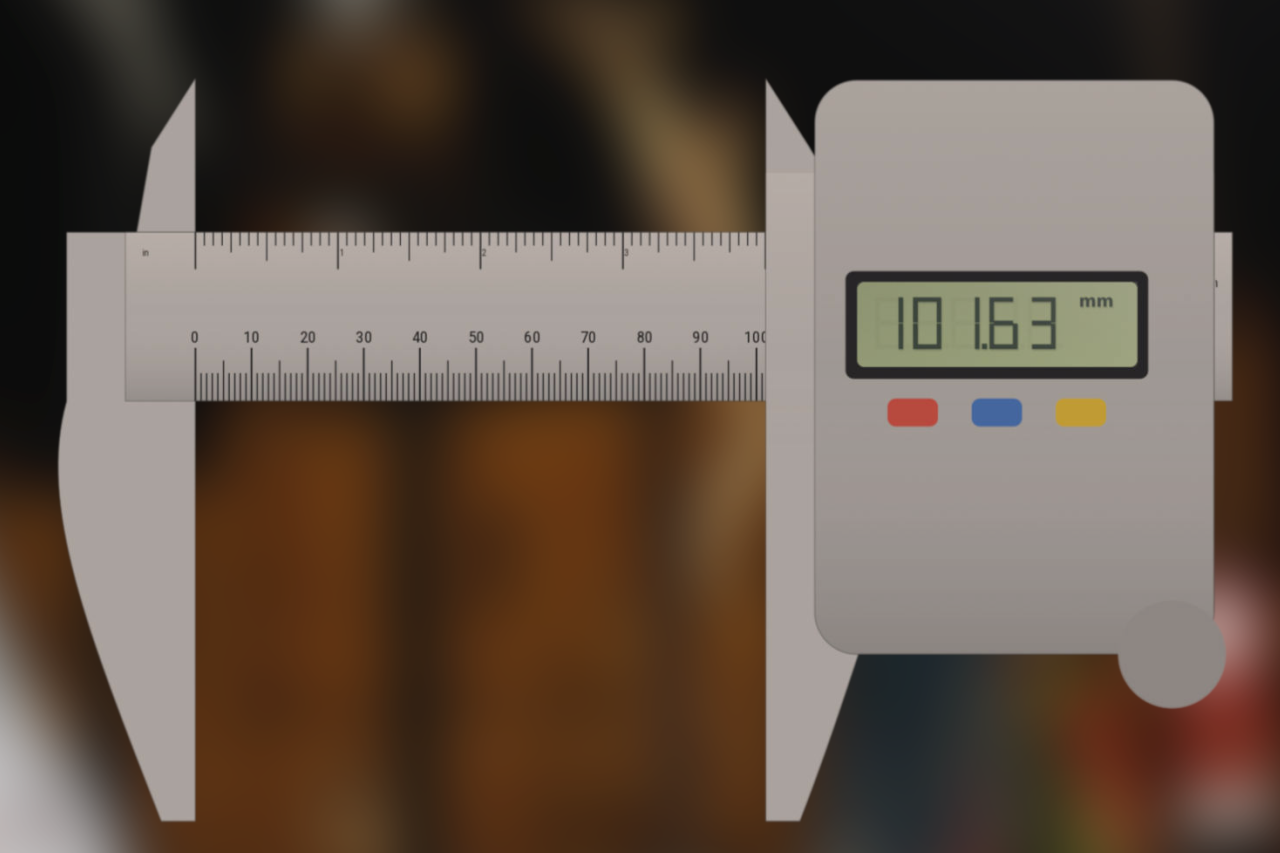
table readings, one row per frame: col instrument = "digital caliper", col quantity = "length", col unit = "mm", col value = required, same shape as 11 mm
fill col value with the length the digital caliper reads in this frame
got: 101.63 mm
